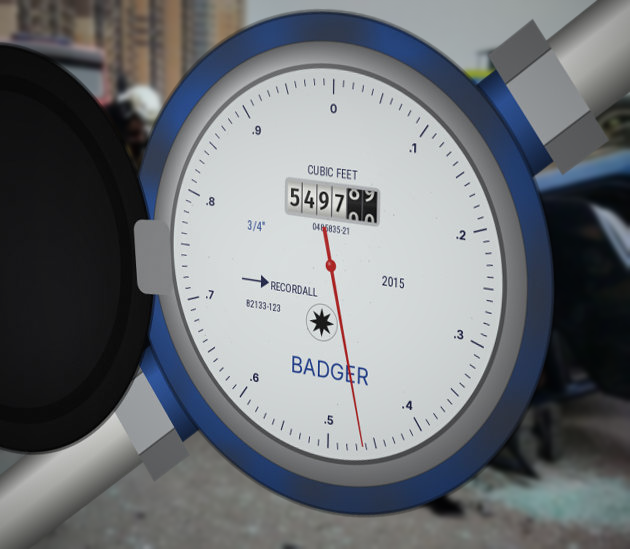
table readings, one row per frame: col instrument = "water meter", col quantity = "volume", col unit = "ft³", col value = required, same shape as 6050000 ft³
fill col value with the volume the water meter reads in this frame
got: 549789.46 ft³
